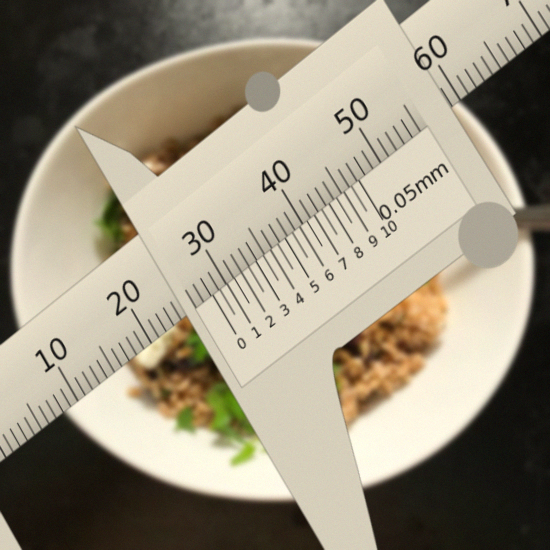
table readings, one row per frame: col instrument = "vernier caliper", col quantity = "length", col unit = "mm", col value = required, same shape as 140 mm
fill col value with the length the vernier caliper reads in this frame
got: 28.2 mm
